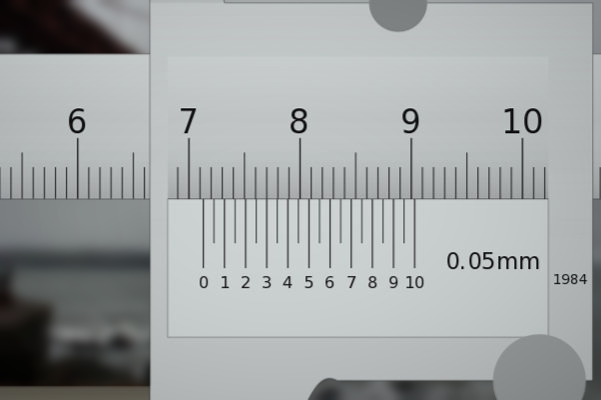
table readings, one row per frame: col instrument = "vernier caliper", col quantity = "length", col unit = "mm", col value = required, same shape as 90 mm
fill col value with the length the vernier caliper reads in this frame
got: 71.3 mm
